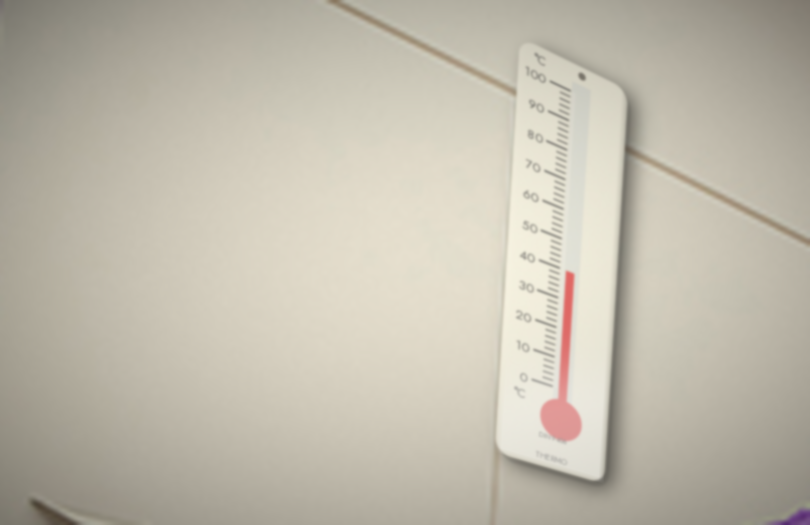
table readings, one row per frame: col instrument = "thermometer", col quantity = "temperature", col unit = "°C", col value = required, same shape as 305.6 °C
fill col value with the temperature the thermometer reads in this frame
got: 40 °C
